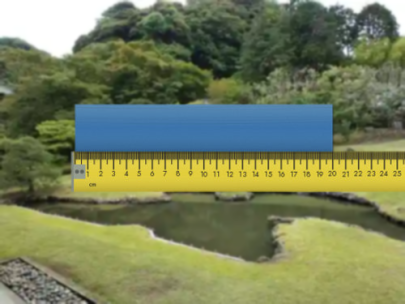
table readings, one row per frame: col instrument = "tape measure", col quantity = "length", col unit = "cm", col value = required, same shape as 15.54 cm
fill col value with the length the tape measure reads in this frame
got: 20 cm
